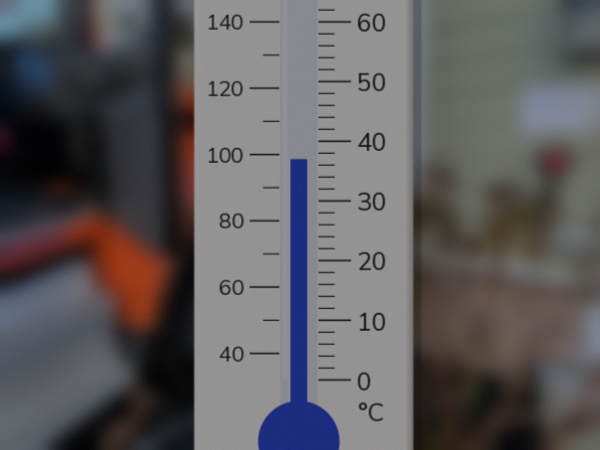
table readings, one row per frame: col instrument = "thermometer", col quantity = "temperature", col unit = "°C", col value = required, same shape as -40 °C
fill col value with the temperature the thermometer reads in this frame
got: 37 °C
